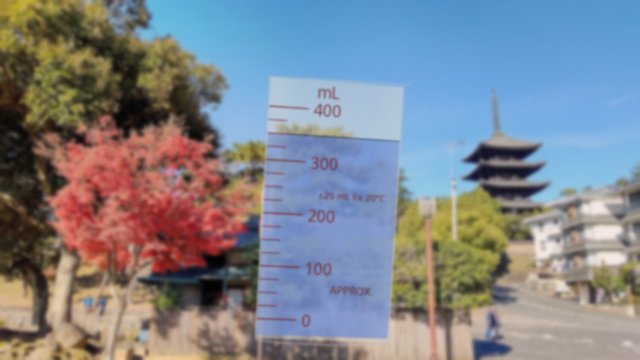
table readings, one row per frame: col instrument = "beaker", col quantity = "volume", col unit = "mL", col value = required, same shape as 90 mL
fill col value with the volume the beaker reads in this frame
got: 350 mL
